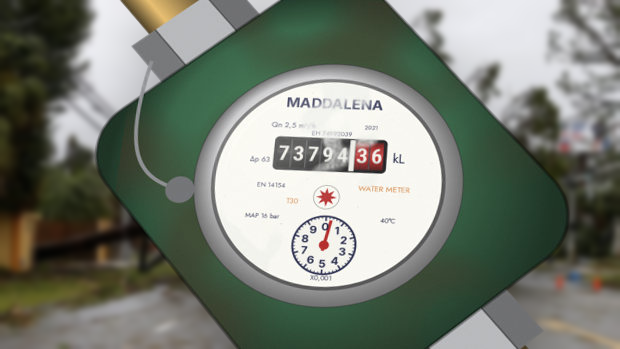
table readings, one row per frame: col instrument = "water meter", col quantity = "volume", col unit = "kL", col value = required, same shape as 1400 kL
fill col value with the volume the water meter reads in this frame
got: 73794.360 kL
